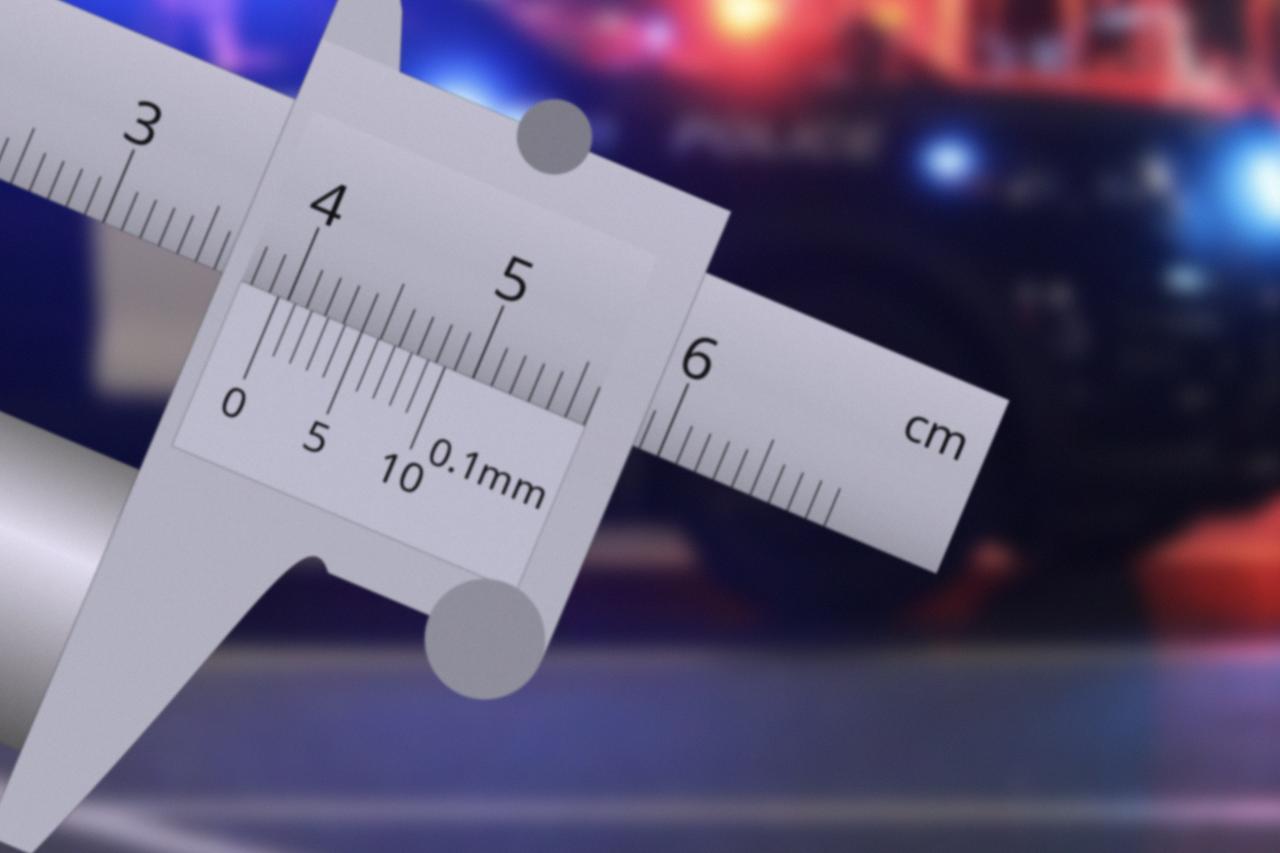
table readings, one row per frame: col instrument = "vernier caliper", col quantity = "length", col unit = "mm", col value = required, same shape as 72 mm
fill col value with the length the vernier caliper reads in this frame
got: 39.5 mm
